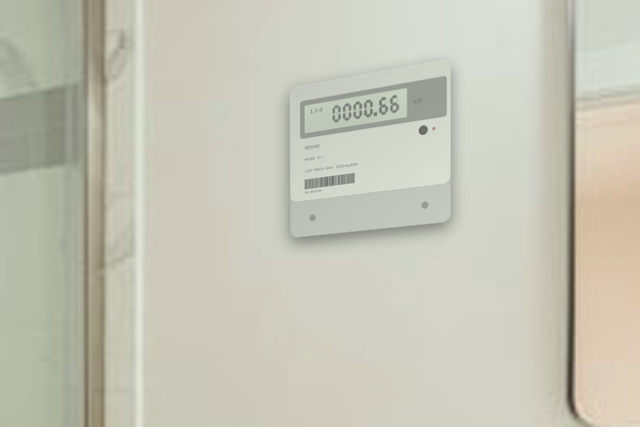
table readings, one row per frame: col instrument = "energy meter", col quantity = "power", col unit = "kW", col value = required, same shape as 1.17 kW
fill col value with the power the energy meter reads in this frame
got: 0.66 kW
